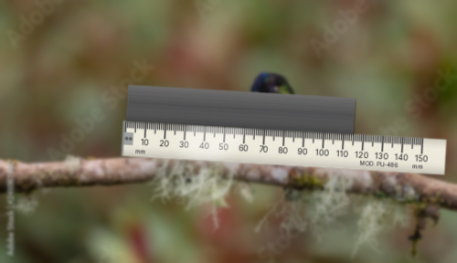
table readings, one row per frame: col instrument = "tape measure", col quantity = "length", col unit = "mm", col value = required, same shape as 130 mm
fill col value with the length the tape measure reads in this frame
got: 115 mm
